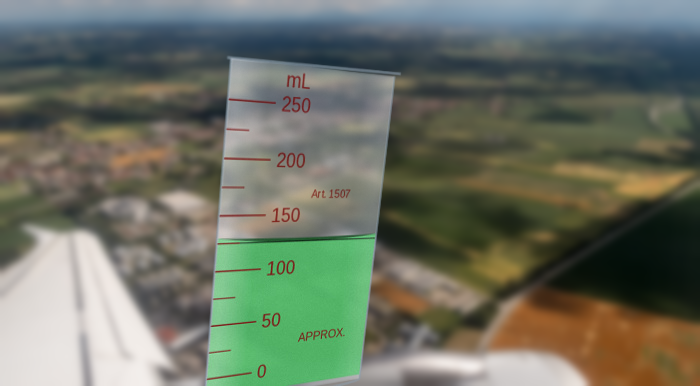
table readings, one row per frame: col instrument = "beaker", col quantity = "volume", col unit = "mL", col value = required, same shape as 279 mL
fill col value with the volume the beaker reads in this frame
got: 125 mL
